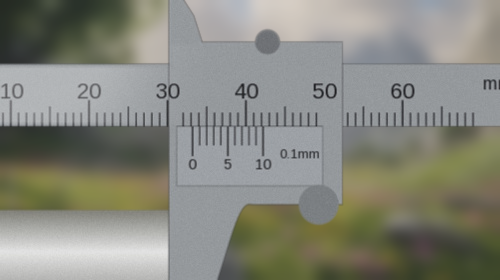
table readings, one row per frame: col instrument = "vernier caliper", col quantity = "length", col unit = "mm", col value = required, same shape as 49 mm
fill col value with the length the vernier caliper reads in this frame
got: 33.2 mm
